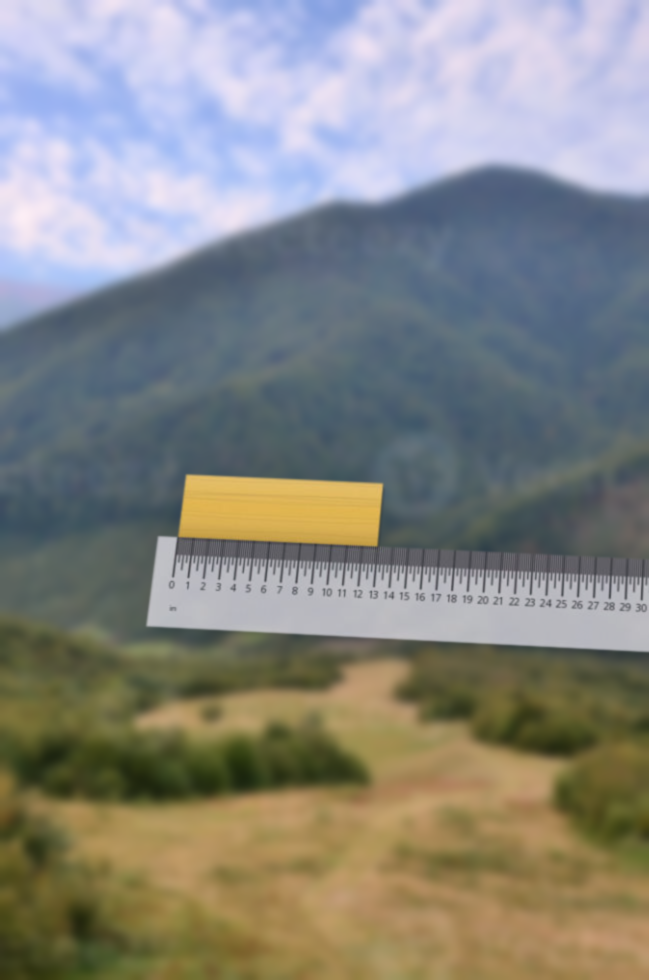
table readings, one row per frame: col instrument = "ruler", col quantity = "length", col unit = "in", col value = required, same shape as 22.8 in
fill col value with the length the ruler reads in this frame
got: 13 in
